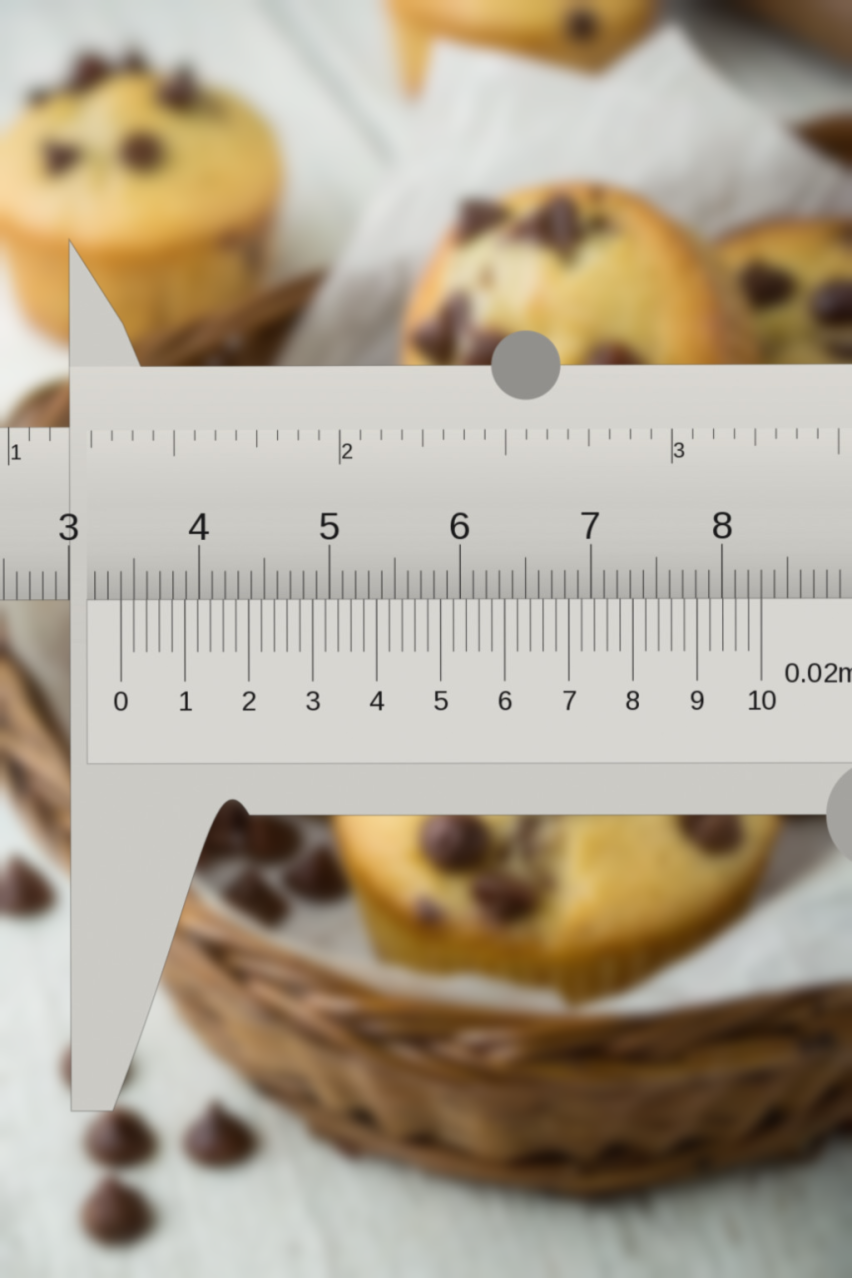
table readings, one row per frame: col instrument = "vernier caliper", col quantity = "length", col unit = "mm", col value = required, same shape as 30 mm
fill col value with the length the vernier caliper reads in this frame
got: 34.0 mm
